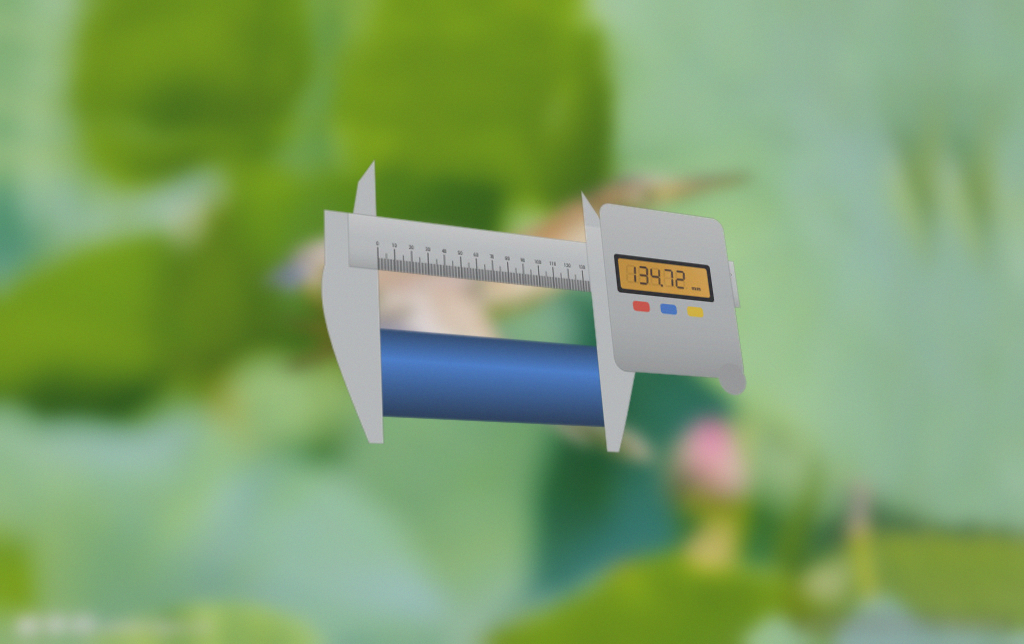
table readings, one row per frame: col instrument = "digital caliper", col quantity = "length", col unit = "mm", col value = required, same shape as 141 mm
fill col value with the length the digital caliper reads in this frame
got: 134.72 mm
